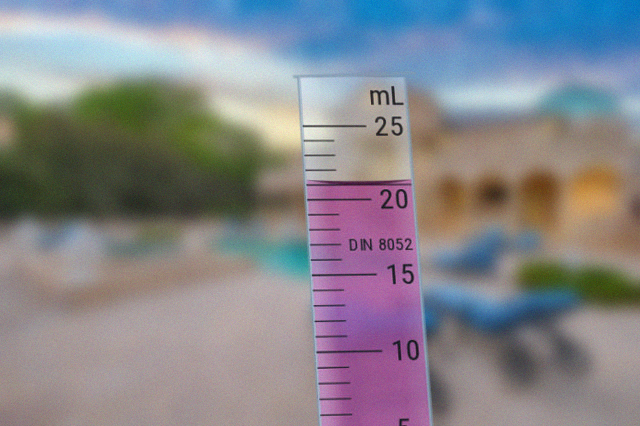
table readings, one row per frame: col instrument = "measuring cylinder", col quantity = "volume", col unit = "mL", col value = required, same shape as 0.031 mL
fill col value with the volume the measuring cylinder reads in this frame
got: 21 mL
